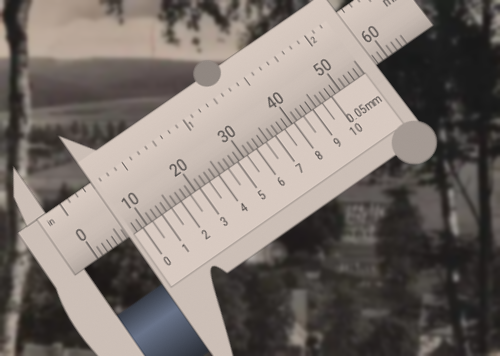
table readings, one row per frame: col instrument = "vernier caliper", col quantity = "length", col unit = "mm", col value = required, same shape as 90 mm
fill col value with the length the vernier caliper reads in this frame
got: 9.2 mm
